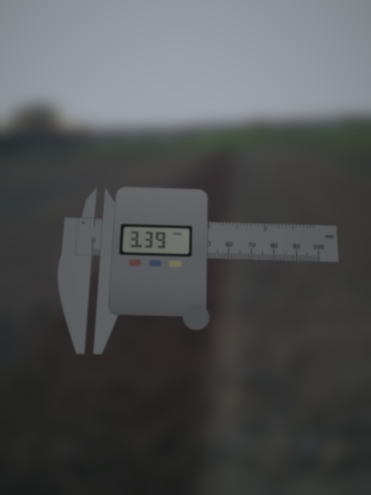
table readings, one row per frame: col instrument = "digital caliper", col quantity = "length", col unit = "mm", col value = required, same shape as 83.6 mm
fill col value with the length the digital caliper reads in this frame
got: 3.39 mm
